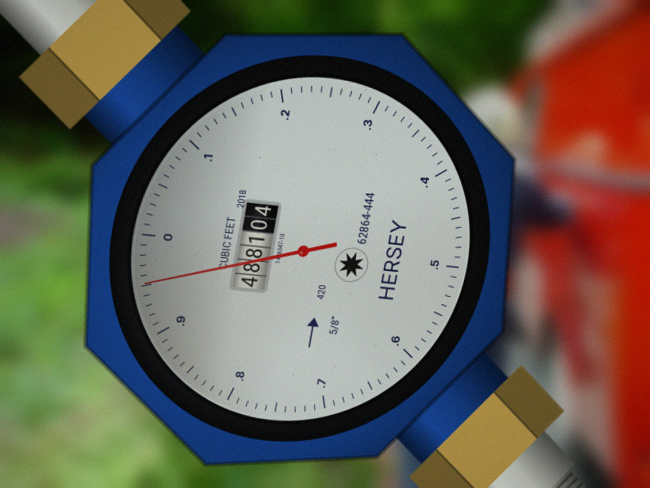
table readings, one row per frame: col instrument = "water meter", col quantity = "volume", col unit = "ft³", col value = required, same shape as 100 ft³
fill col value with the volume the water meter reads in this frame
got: 488103.95 ft³
